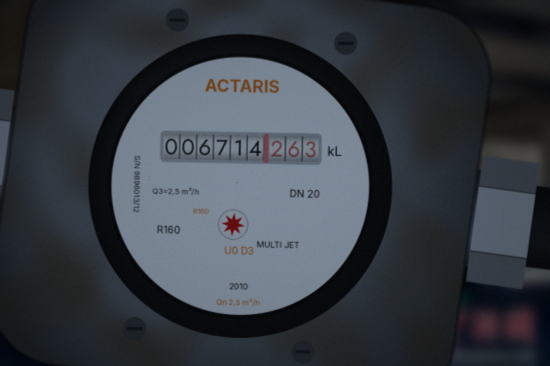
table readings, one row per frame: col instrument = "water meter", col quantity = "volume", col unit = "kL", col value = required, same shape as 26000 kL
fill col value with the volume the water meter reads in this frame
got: 6714.263 kL
